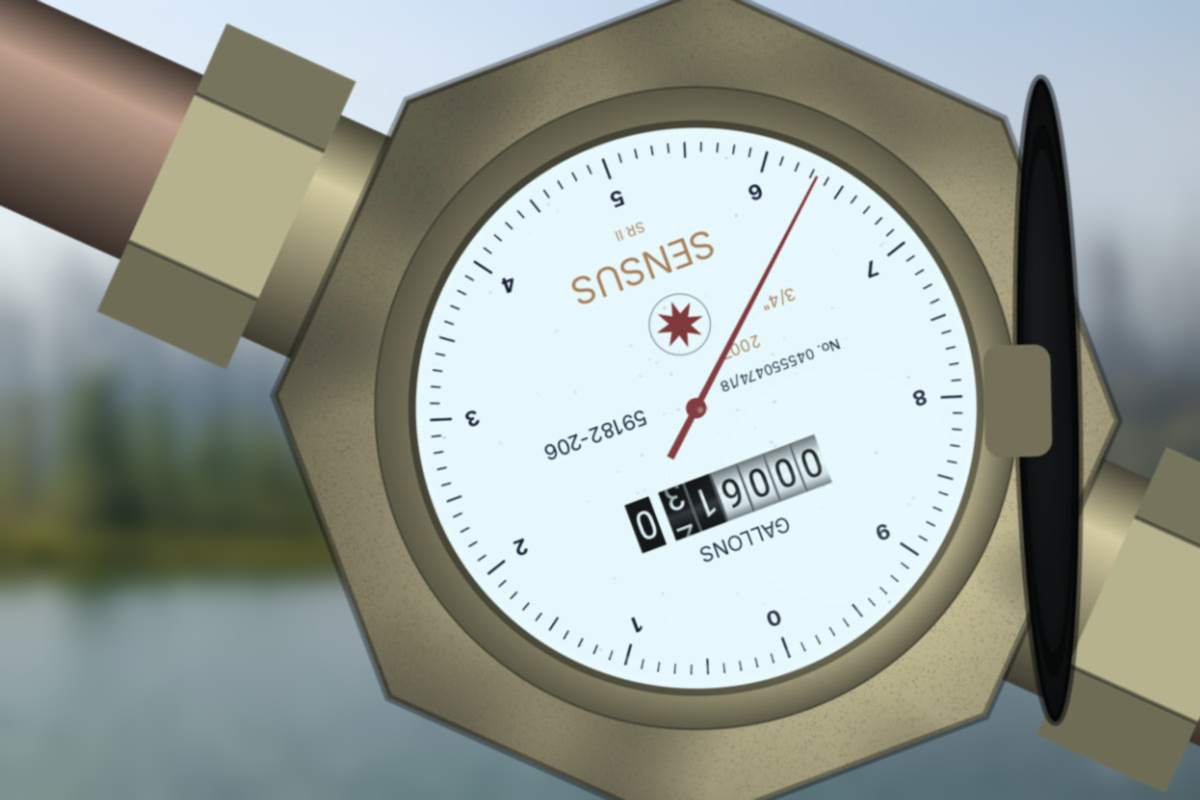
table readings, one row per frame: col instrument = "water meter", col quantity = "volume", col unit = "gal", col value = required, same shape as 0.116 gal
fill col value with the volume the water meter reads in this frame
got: 6126.3 gal
